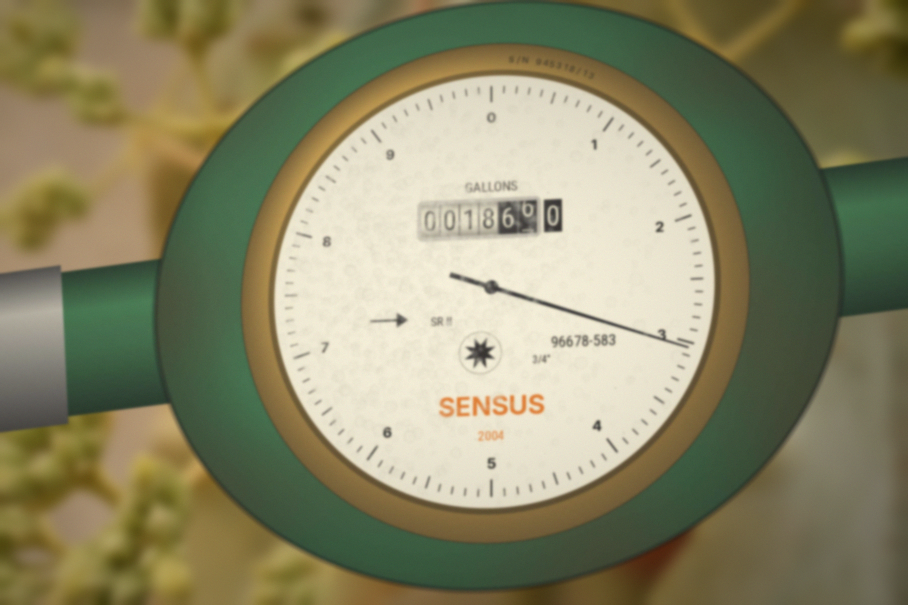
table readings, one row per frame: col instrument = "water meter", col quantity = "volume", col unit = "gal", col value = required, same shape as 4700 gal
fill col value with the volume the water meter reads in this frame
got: 18663.0 gal
